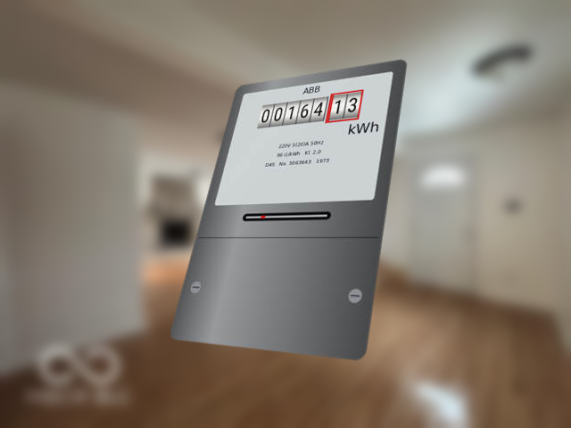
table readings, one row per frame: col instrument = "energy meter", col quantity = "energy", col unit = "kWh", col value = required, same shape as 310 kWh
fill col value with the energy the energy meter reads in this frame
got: 164.13 kWh
